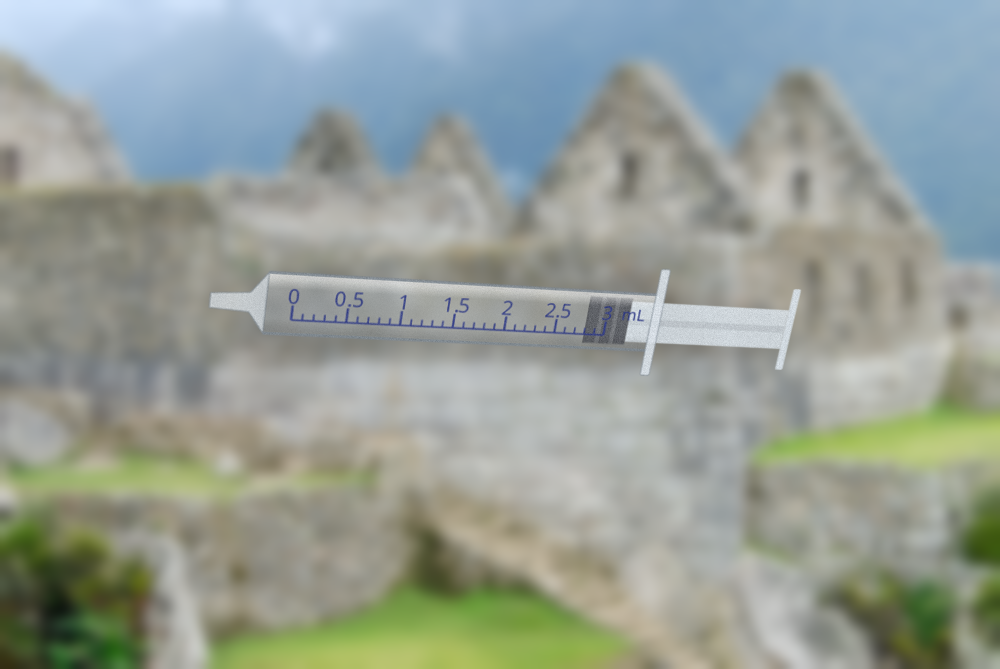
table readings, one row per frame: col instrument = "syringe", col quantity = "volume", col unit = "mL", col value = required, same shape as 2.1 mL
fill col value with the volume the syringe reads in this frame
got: 2.8 mL
